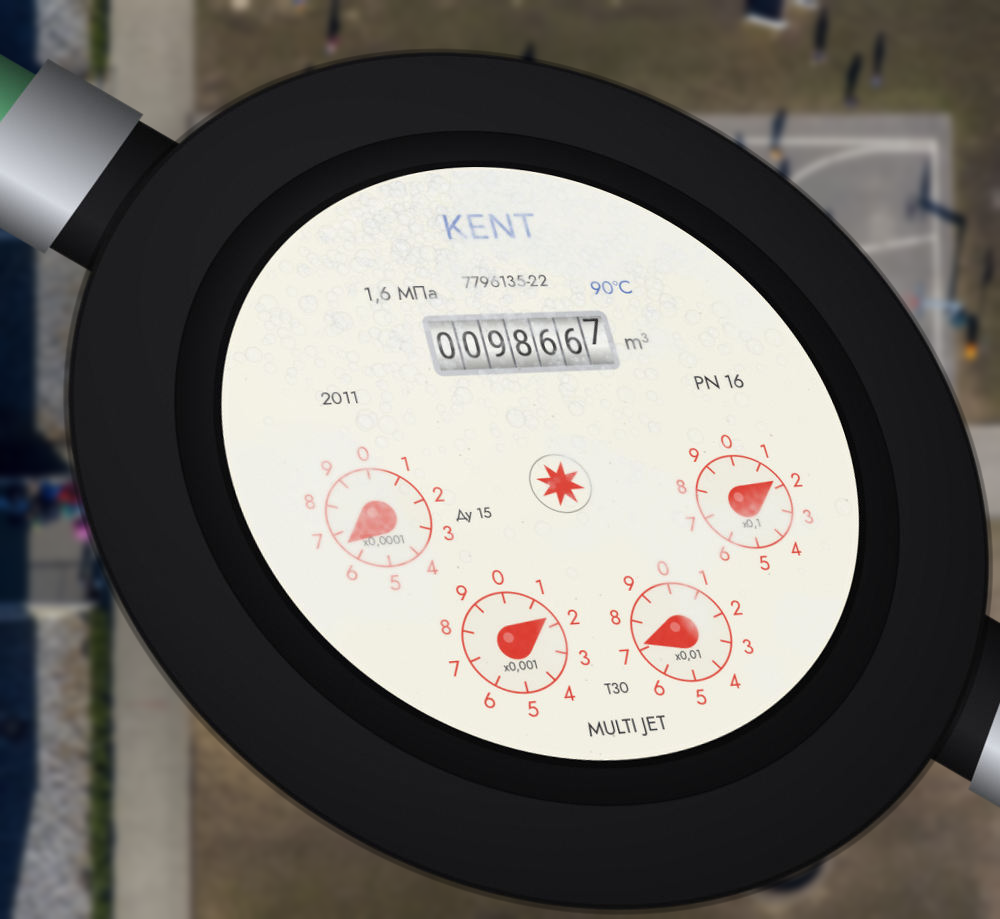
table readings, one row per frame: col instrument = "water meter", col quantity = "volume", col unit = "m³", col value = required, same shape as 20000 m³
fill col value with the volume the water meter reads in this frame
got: 98667.1716 m³
